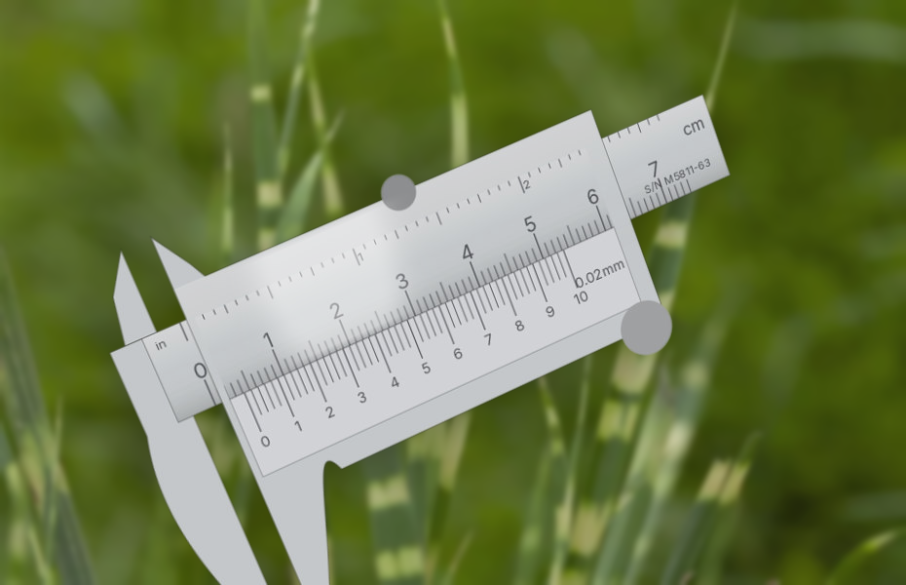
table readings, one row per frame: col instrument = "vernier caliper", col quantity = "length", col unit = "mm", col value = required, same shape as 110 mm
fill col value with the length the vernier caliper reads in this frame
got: 4.2 mm
